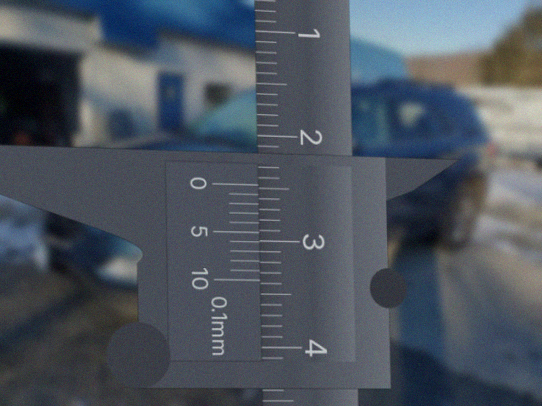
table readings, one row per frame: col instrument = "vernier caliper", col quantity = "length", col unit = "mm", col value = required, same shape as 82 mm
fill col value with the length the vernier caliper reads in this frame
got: 24.7 mm
